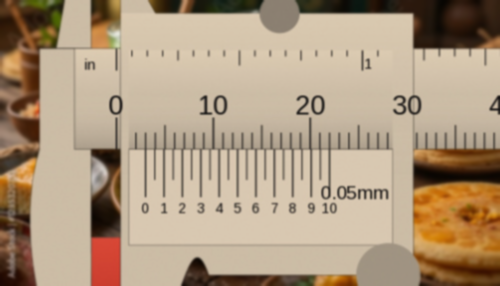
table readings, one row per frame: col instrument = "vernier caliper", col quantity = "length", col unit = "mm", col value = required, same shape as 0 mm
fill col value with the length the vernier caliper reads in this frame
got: 3.0 mm
